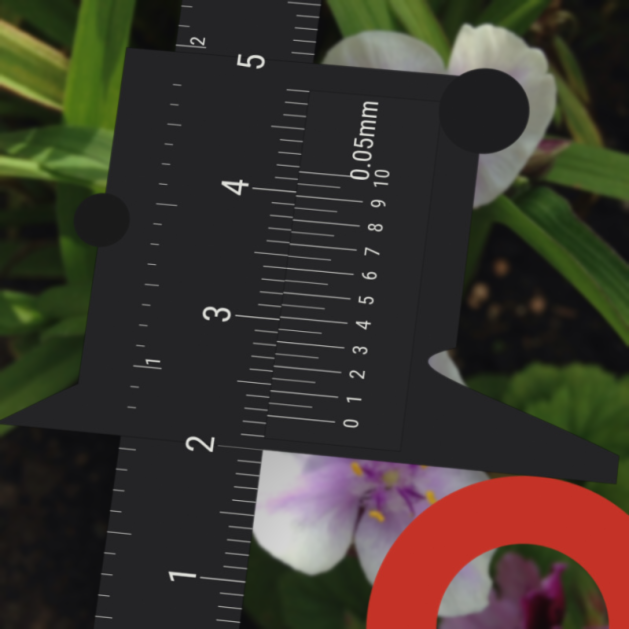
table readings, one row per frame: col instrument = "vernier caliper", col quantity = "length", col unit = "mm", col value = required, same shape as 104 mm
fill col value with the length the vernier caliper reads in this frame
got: 22.6 mm
